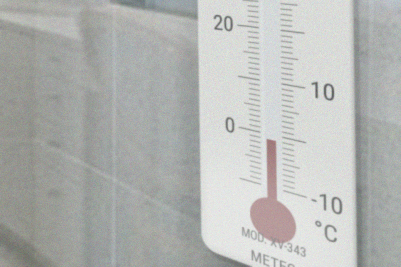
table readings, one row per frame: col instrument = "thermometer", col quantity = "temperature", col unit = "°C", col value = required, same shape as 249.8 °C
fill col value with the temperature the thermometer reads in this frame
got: -1 °C
